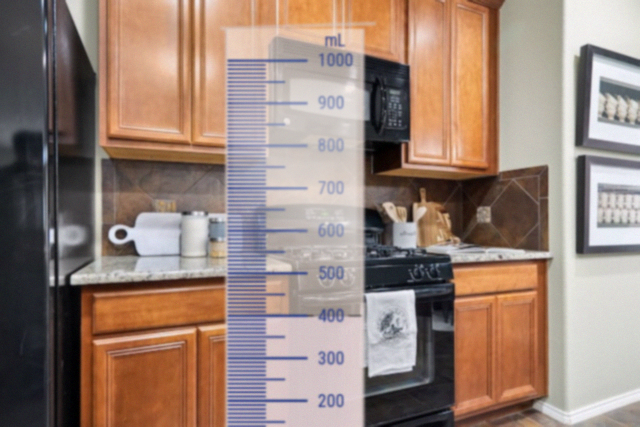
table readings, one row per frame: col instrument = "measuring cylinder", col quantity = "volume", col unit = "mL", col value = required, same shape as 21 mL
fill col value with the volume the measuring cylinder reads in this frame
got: 400 mL
